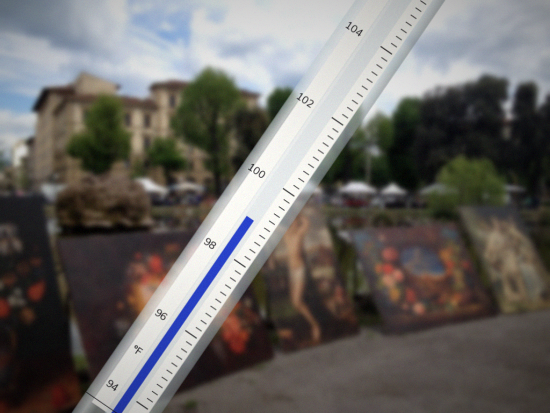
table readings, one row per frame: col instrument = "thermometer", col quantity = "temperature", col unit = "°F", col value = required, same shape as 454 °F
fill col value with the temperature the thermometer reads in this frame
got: 99 °F
